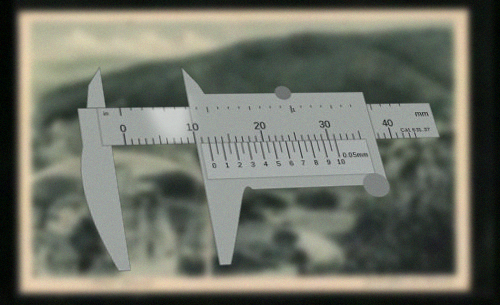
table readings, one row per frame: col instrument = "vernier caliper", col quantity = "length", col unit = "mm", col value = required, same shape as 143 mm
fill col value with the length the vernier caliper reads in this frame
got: 12.0 mm
